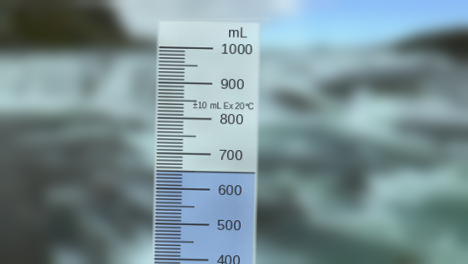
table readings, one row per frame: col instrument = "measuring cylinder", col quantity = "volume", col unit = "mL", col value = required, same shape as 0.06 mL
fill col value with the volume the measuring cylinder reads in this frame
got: 650 mL
